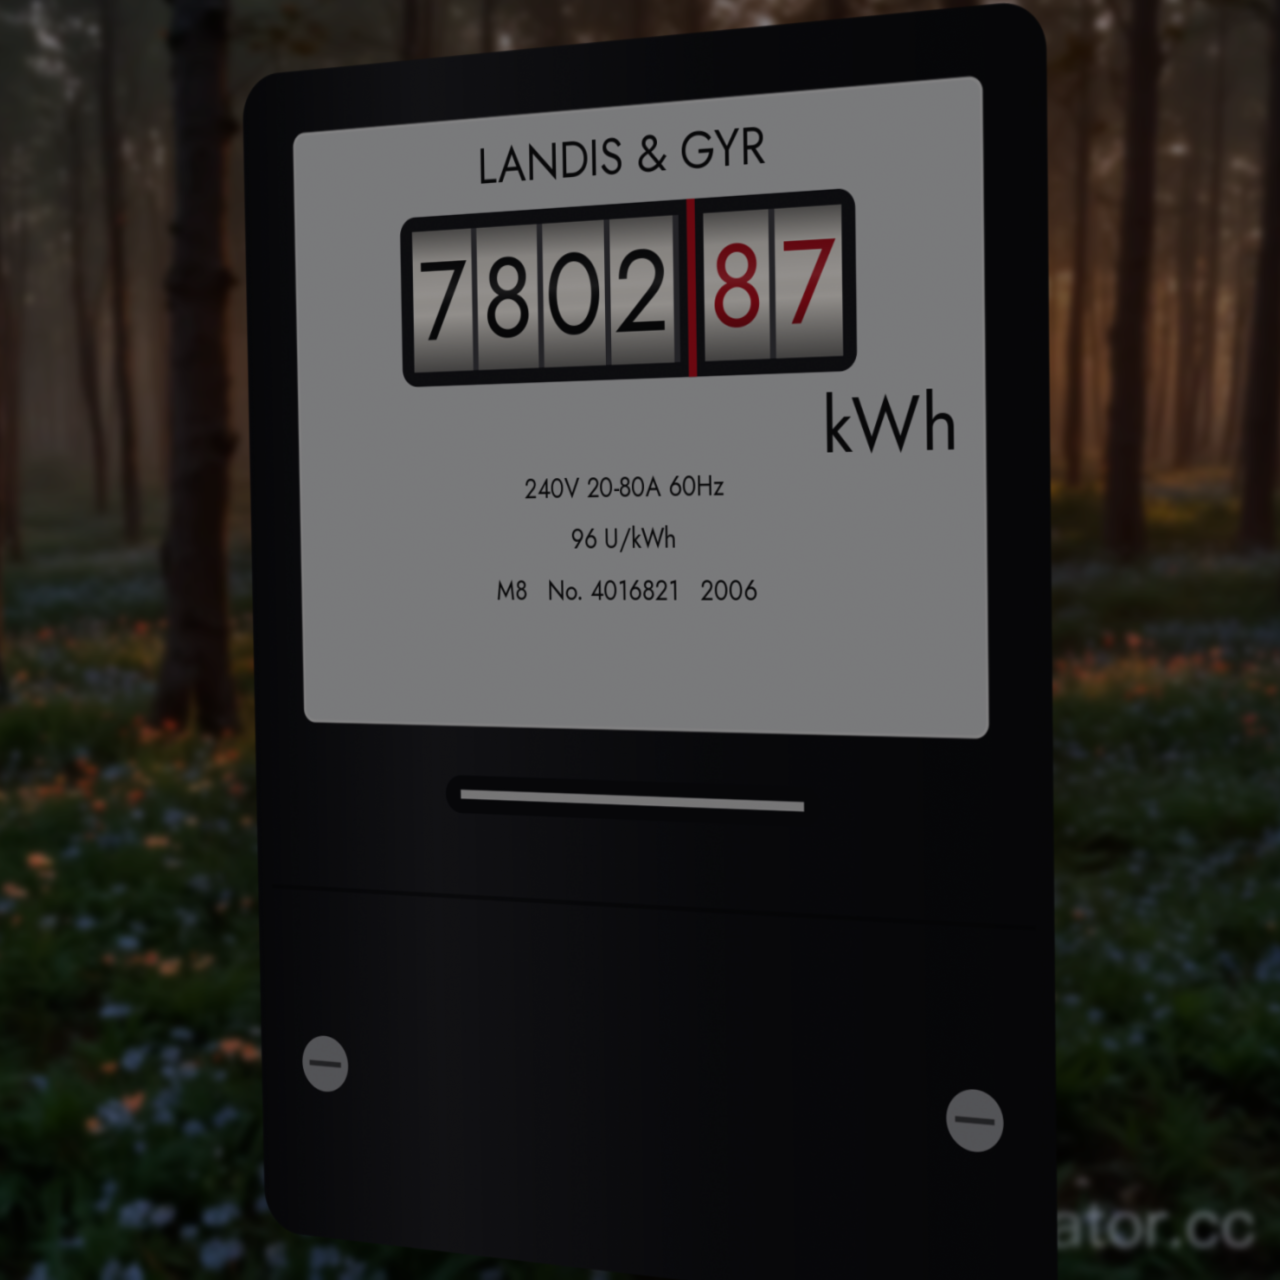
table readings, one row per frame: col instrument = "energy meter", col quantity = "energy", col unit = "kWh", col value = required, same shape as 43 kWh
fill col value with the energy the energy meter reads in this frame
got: 7802.87 kWh
